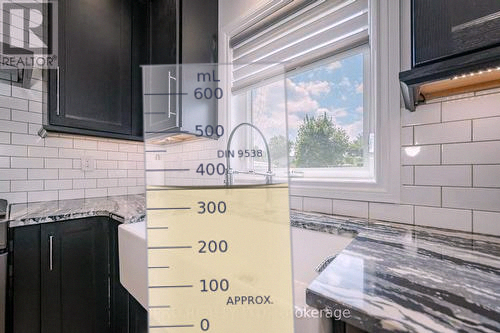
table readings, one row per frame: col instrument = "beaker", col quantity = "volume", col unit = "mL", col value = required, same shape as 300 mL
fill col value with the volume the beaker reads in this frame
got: 350 mL
